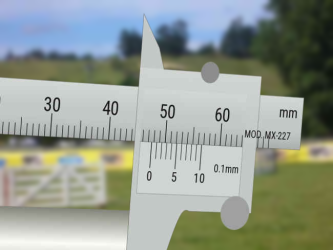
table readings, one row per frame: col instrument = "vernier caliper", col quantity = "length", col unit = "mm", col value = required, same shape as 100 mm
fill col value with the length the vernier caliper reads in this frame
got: 47.6 mm
